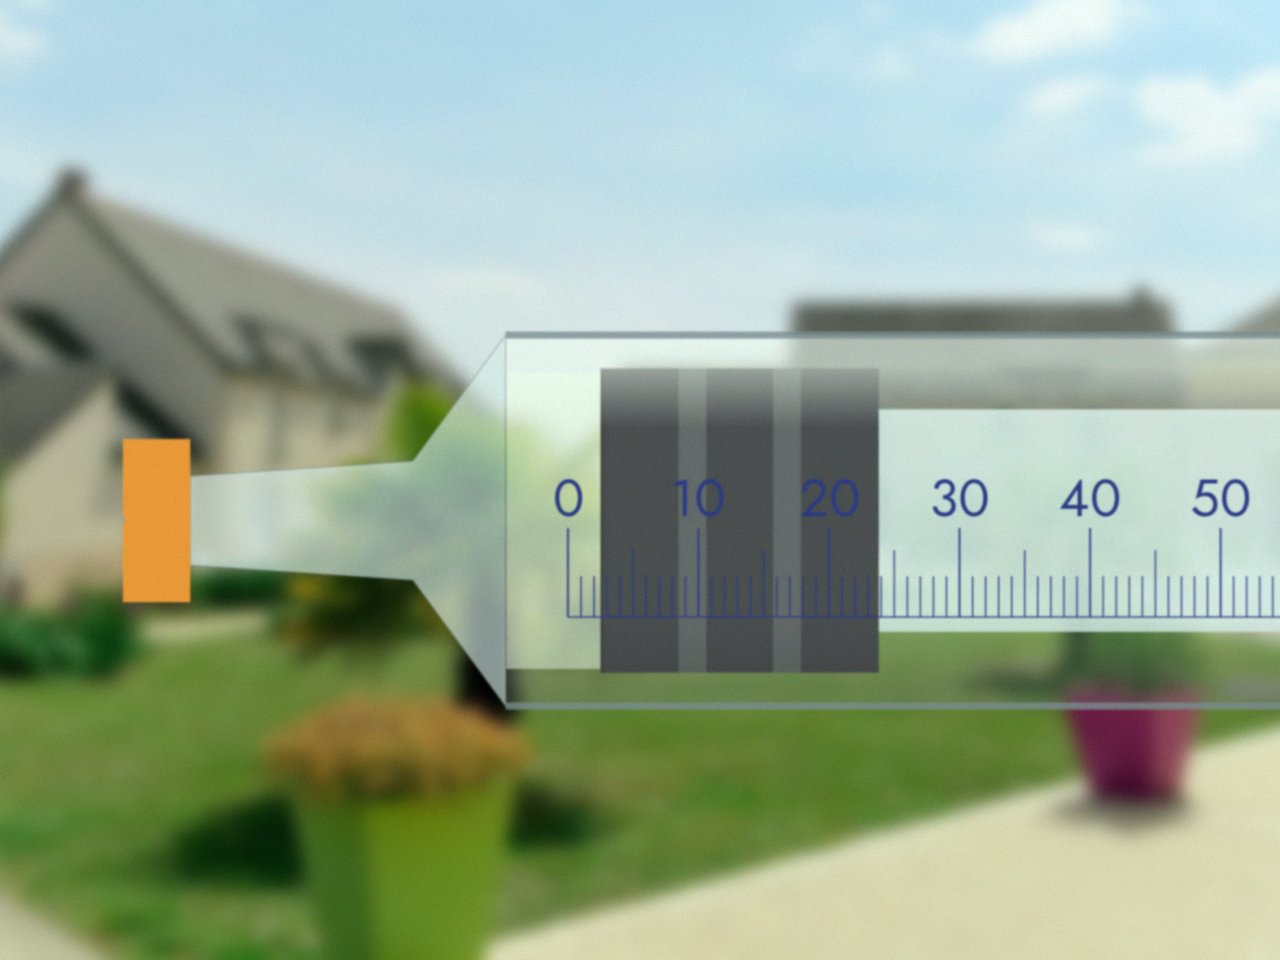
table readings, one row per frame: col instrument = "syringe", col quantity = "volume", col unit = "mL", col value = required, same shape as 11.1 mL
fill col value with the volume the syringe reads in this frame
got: 2.5 mL
